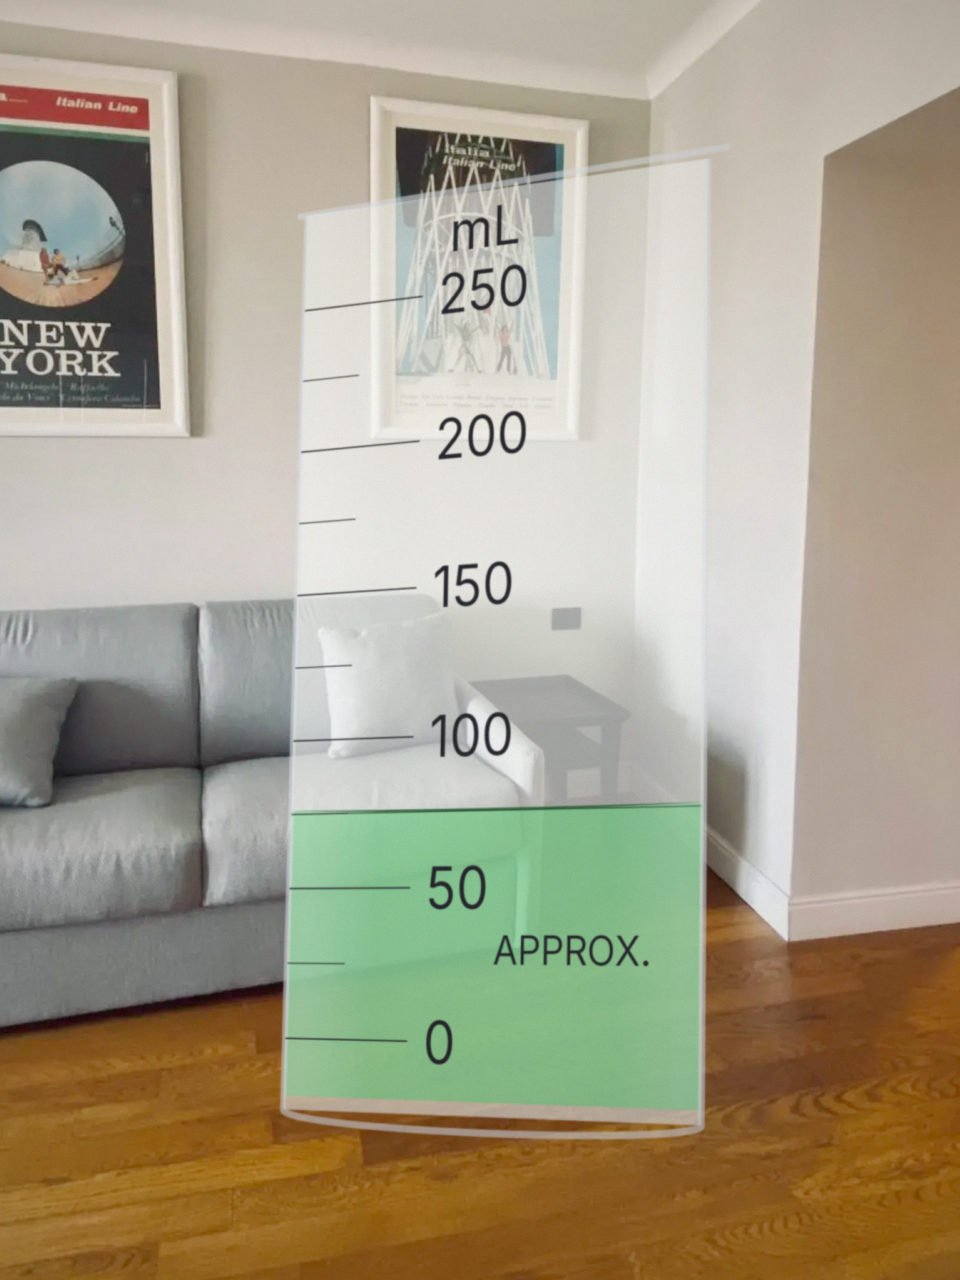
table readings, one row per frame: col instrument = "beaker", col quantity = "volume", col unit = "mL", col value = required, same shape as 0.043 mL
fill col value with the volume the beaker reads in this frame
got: 75 mL
